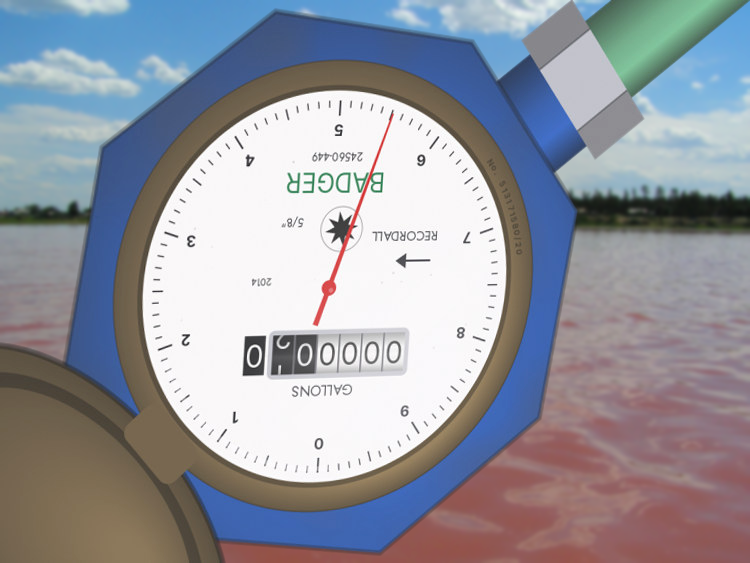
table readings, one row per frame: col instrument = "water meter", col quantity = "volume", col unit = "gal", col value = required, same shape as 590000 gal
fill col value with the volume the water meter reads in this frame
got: 15.5 gal
